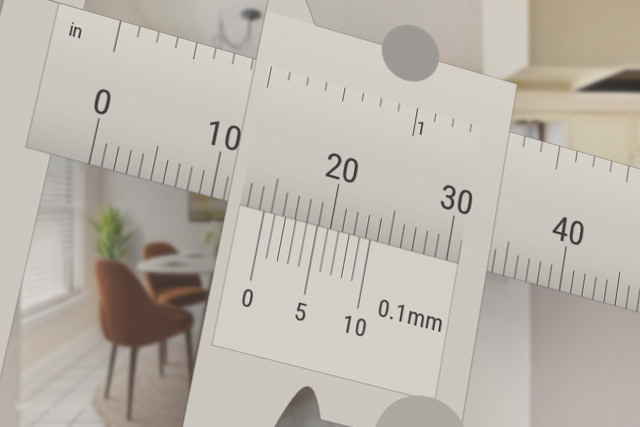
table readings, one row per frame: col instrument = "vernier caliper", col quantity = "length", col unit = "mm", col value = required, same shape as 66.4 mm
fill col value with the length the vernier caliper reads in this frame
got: 14.4 mm
